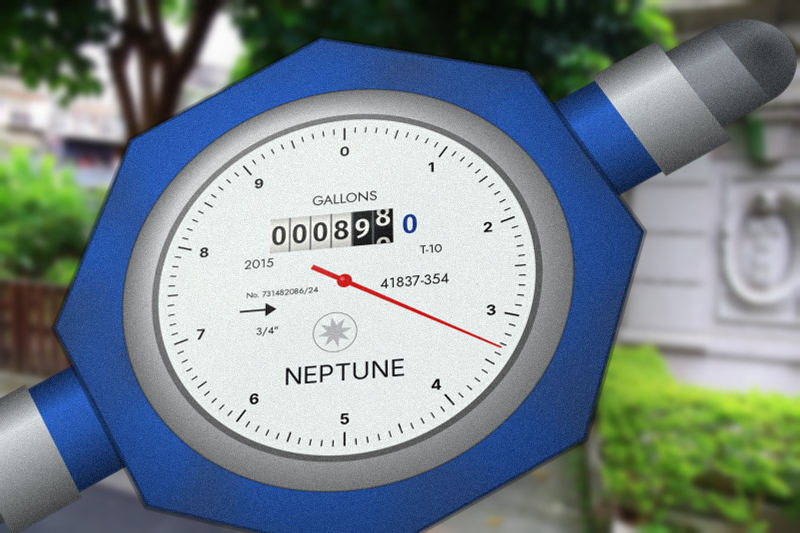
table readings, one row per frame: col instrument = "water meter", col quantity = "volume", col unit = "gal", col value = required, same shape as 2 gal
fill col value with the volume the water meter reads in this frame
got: 8983.3 gal
